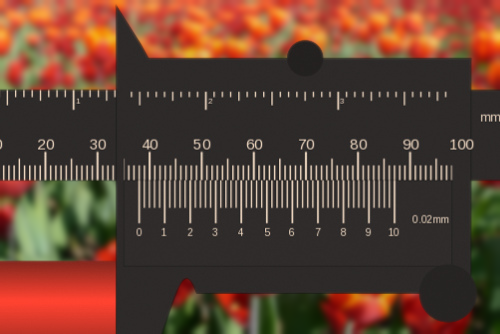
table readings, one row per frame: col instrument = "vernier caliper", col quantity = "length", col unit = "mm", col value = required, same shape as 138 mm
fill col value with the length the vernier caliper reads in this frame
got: 38.0 mm
